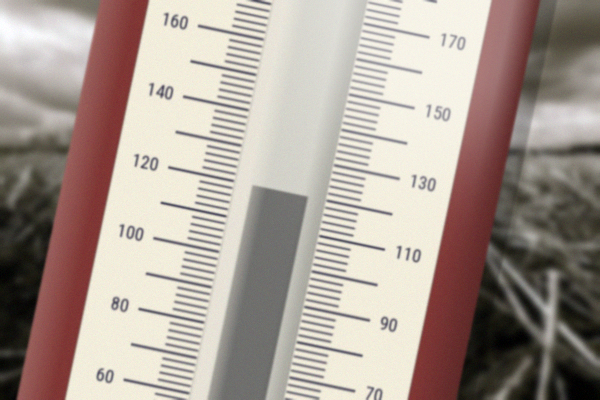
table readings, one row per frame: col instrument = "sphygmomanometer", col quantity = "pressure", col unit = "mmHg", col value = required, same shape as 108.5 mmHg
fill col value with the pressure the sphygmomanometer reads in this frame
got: 120 mmHg
